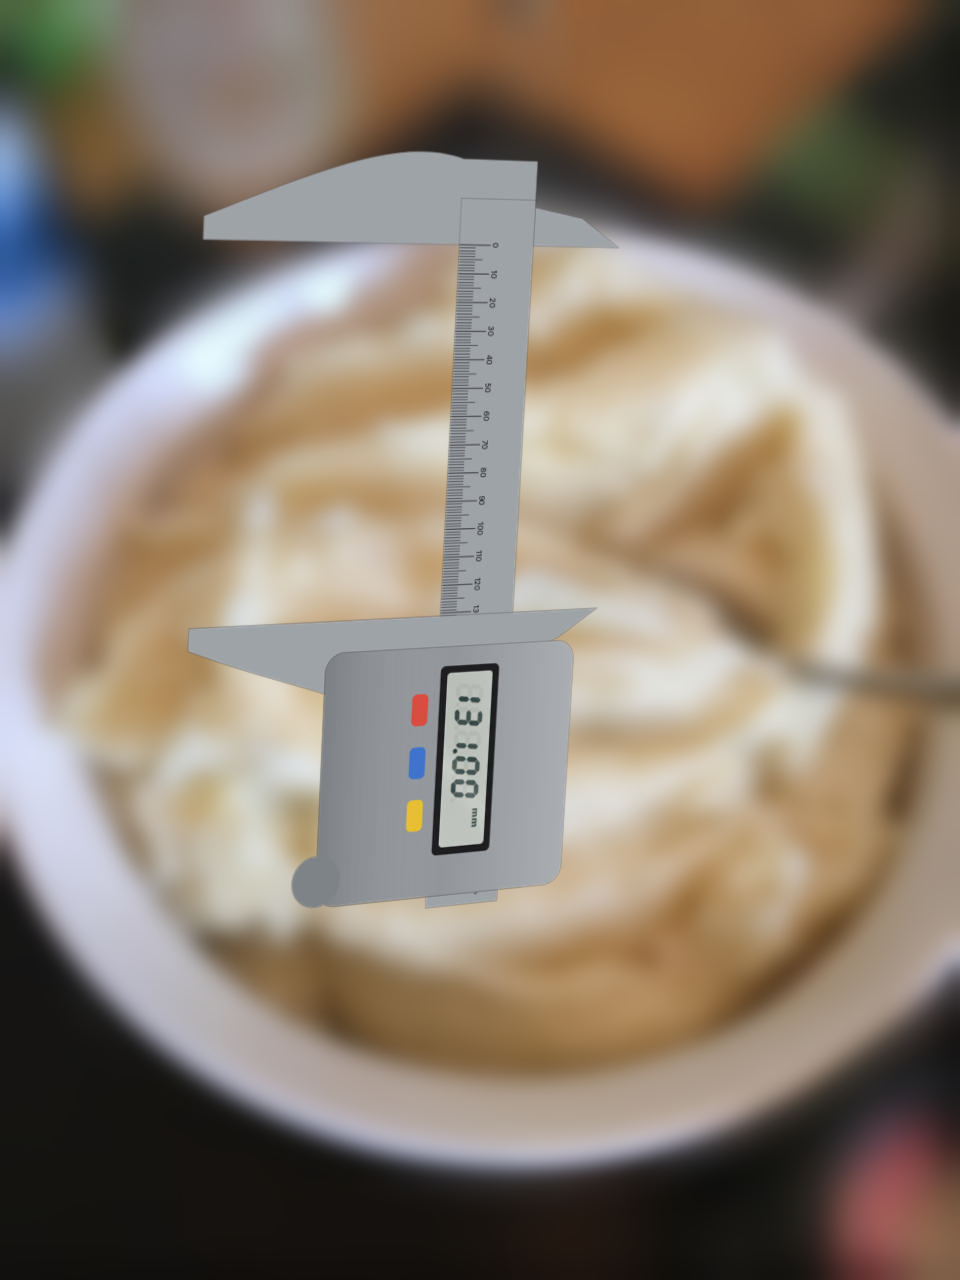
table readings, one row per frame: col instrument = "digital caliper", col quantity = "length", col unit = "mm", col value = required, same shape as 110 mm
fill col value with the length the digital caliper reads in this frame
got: 131.00 mm
